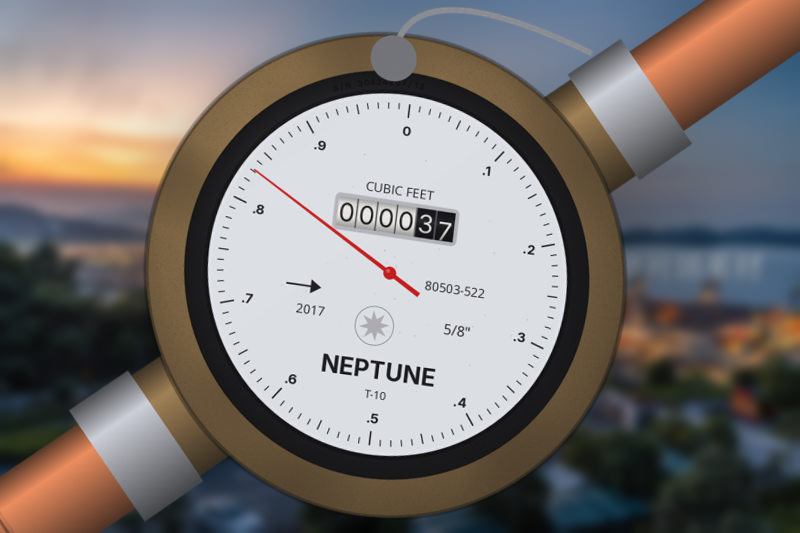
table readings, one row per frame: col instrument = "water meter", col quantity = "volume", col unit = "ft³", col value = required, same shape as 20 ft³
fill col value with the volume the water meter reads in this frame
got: 36.83 ft³
